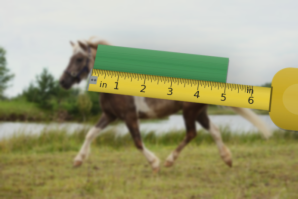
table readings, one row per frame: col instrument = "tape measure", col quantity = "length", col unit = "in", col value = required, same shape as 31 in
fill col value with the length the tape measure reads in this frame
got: 5 in
